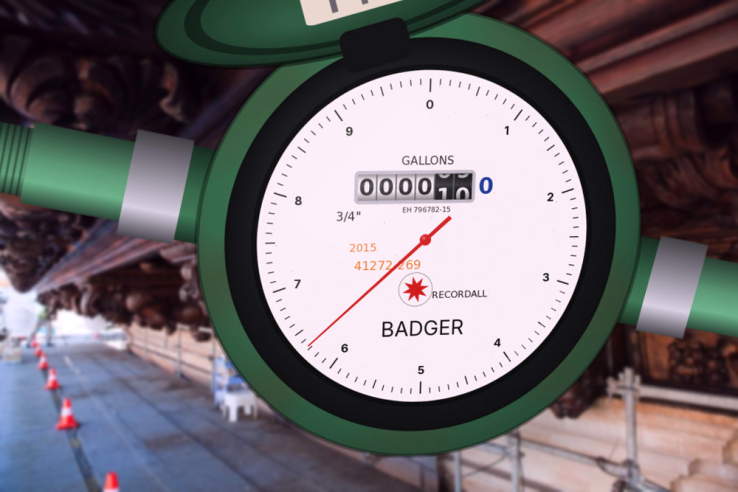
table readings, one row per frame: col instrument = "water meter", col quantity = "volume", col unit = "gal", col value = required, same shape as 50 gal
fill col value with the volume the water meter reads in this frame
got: 96.3 gal
